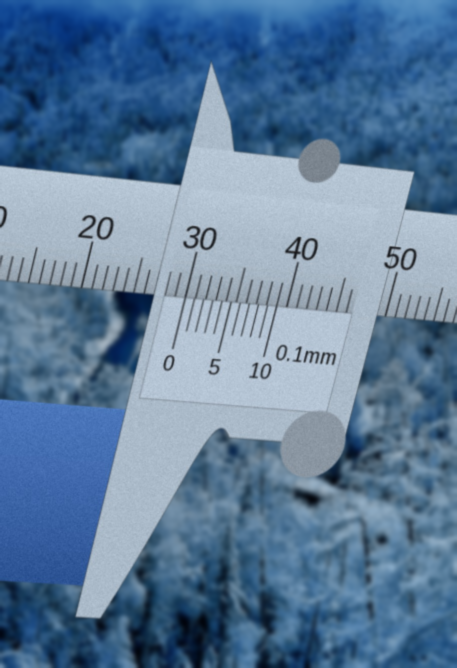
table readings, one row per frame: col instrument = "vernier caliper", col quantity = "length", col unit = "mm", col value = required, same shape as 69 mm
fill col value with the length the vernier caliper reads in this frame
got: 30.0 mm
